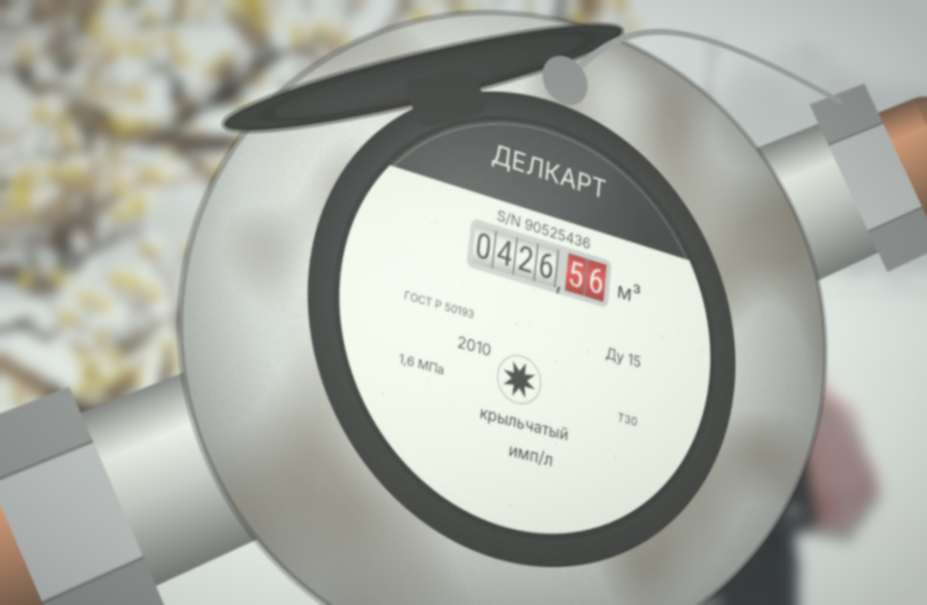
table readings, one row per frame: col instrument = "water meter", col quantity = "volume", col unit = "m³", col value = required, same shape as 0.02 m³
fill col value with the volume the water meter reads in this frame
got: 426.56 m³
